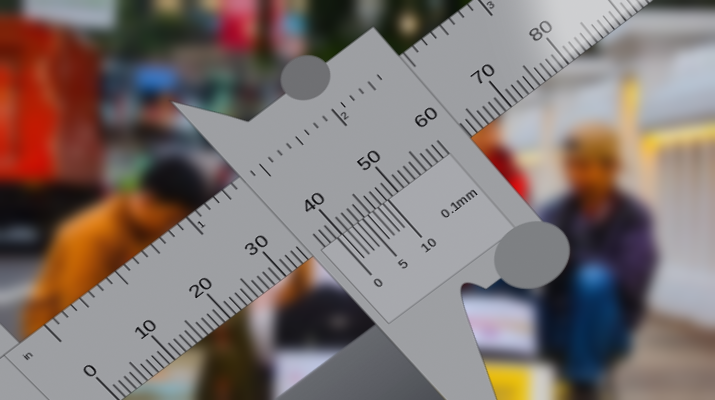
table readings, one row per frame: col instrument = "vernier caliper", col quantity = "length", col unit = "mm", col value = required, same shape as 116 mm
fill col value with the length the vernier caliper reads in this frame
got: 39.2 mm
